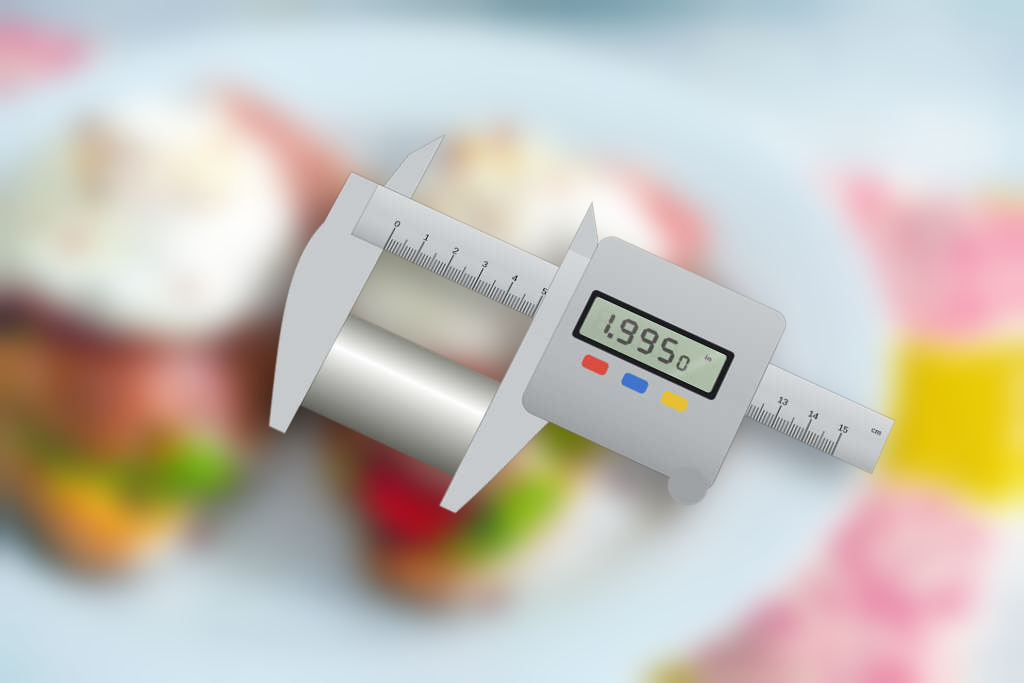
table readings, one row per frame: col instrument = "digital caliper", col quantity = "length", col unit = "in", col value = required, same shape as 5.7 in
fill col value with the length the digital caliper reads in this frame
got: 1.9950 in
